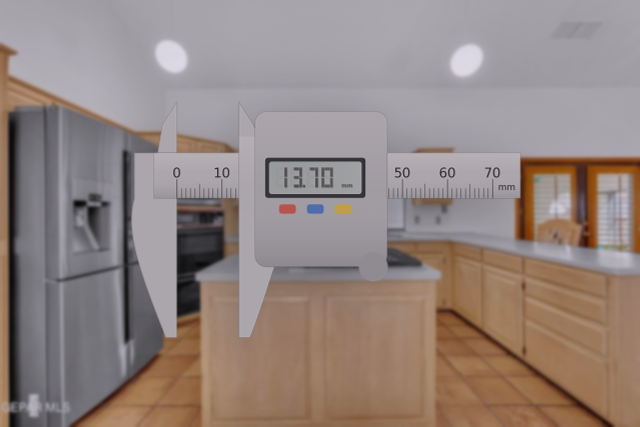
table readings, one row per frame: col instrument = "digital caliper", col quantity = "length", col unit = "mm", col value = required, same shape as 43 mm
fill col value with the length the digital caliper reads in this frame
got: 13.70 mm
